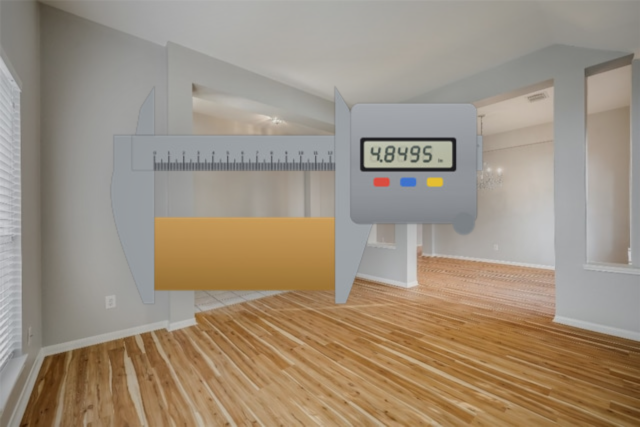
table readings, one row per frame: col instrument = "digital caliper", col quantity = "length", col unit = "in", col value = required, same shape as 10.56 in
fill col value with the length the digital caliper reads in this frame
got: 4.8495 in
